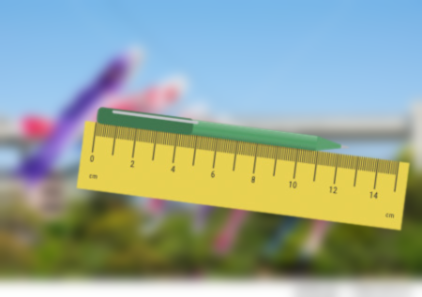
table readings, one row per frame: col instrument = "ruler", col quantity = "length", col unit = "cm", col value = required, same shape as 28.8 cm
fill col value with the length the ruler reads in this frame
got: 12.5 cm
